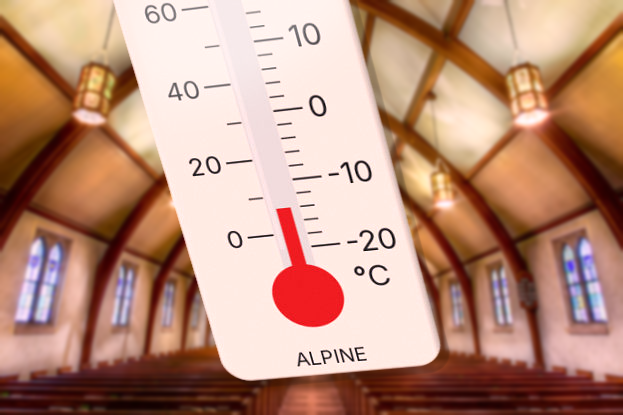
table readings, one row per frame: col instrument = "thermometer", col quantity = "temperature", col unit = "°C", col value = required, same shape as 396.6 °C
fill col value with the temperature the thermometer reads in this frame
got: -14 °C
